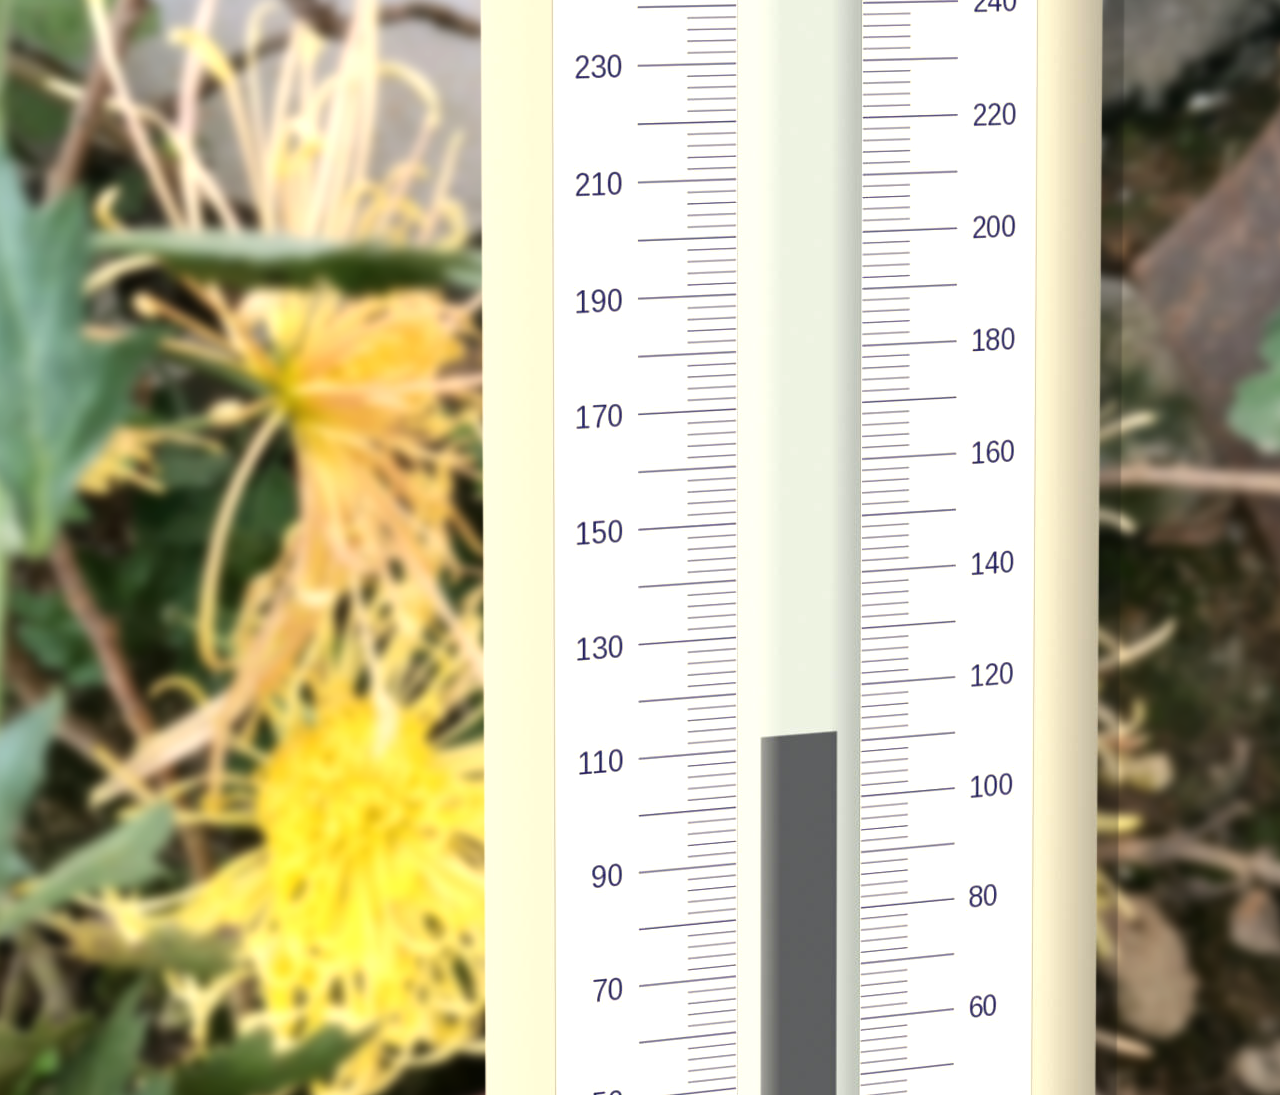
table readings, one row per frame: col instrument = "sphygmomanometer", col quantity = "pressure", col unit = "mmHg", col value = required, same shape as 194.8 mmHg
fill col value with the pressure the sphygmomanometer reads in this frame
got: 112 mmHg
